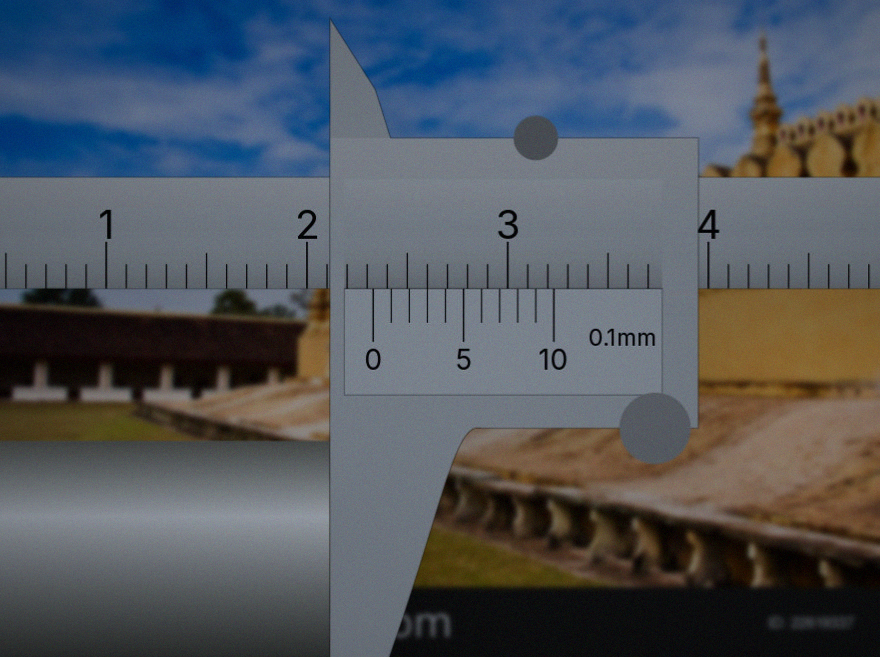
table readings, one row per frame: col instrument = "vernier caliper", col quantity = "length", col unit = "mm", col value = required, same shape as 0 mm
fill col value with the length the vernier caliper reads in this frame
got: 23.3 mm
